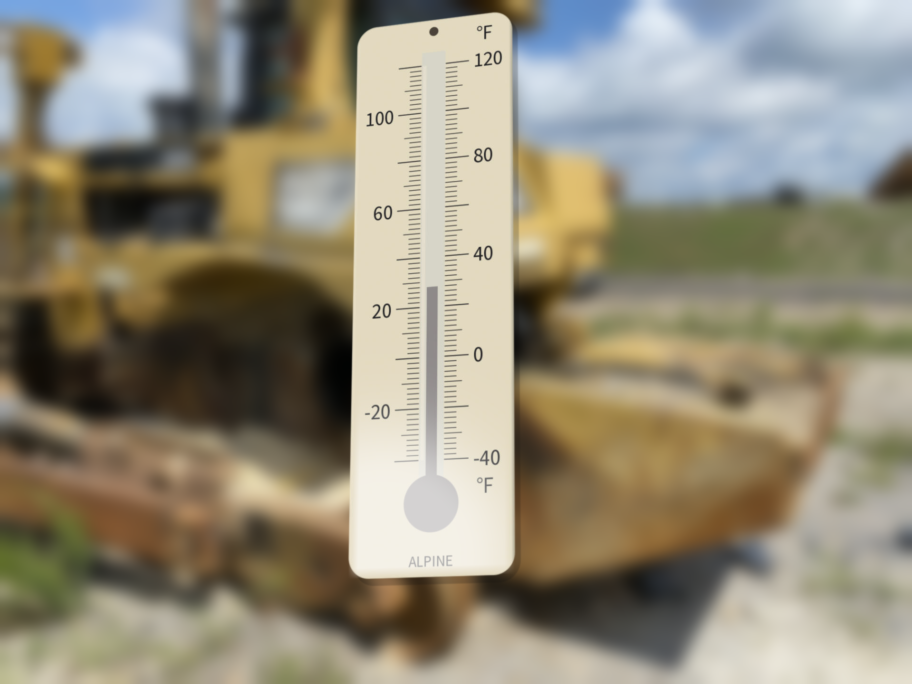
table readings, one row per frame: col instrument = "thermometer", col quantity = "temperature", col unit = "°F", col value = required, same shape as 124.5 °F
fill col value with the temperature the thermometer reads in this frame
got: 28 °F
